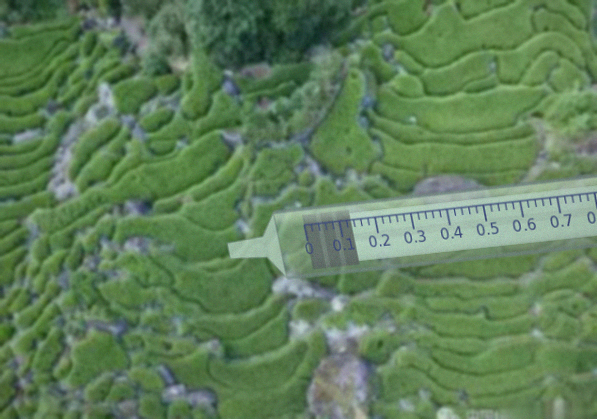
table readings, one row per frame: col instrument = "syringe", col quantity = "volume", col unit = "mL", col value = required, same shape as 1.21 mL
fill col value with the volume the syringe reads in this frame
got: 0 mL
